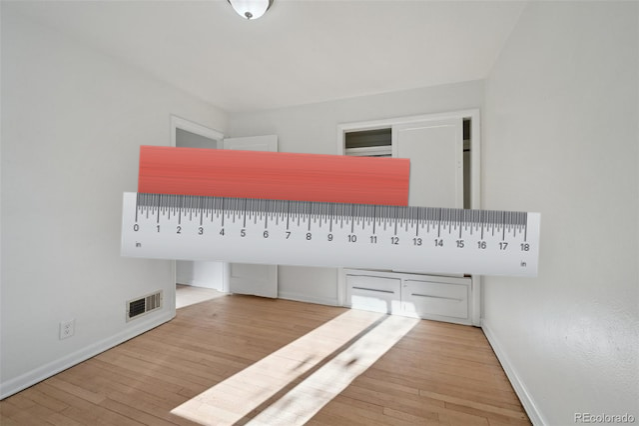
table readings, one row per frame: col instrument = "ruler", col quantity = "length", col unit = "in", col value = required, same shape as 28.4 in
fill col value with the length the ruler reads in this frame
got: 12.5 in
